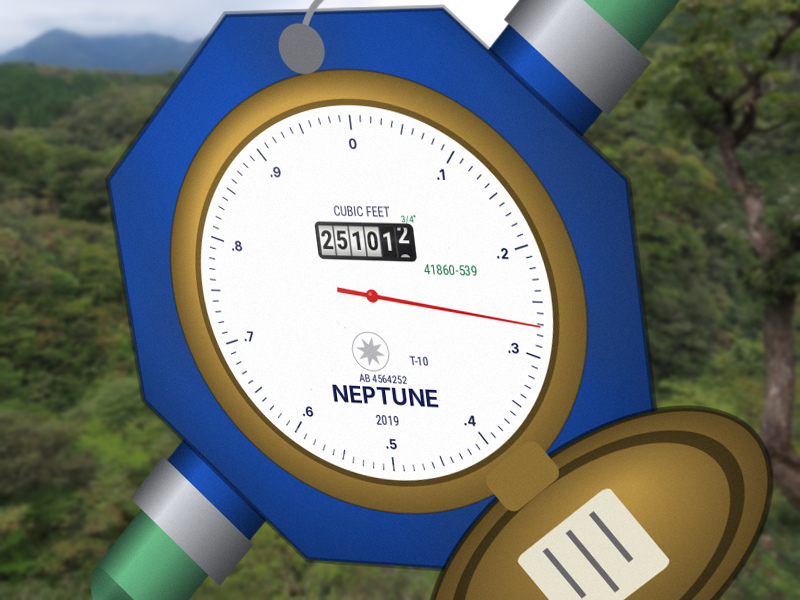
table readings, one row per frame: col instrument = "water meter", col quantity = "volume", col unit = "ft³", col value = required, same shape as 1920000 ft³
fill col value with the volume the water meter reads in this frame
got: 251012.27 ft³
